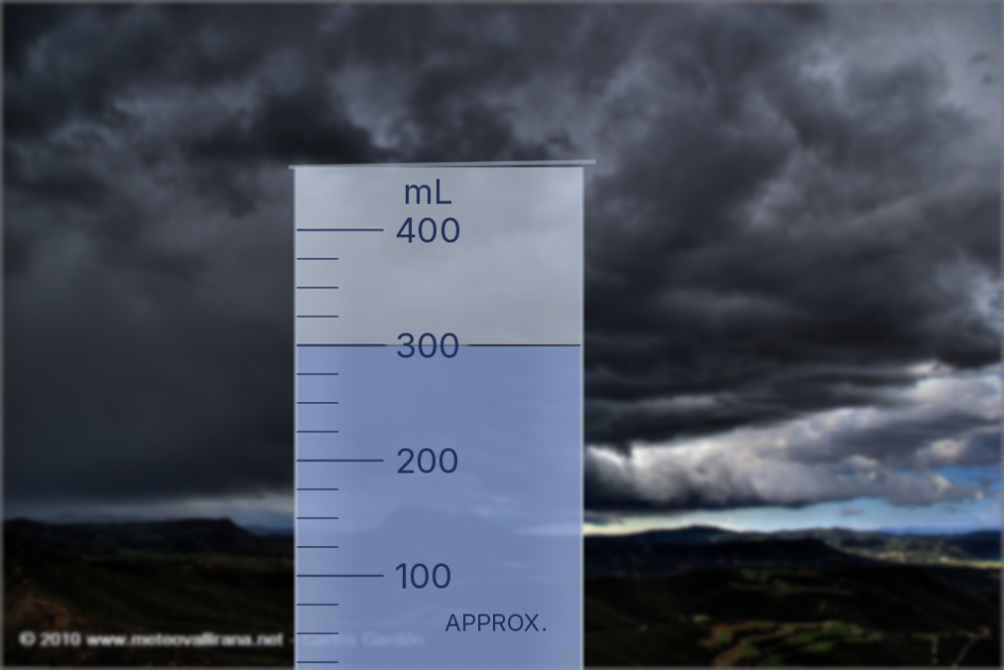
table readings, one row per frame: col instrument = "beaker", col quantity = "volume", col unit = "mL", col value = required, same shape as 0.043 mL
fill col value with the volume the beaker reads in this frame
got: 300 mL
